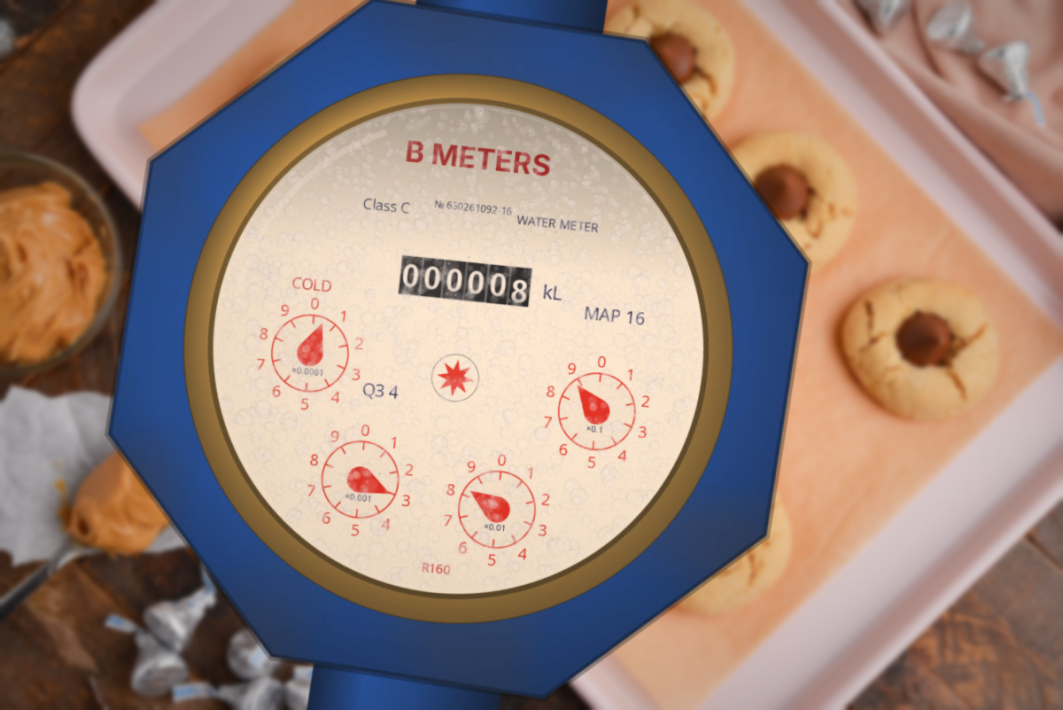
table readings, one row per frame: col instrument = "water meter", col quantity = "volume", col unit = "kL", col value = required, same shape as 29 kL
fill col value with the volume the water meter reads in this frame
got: 7.8830 kL
